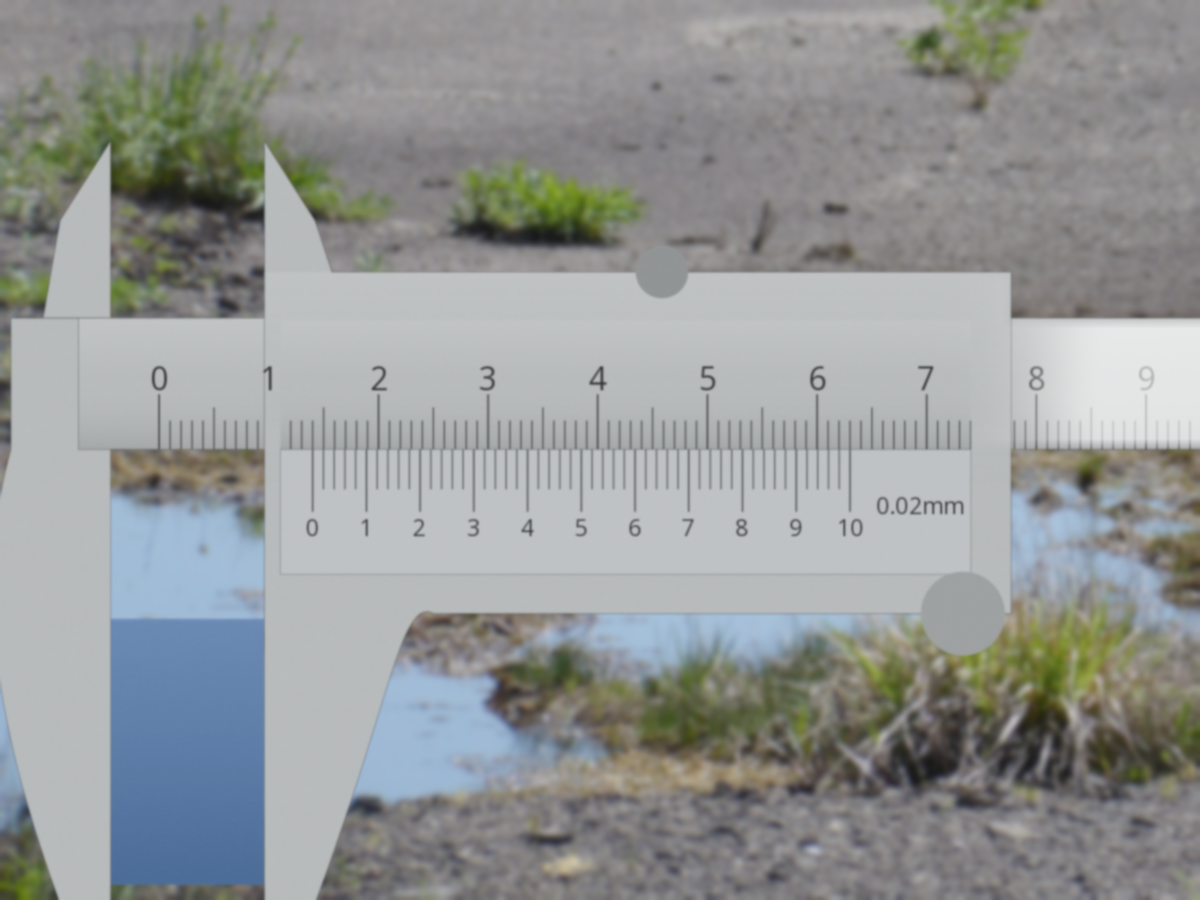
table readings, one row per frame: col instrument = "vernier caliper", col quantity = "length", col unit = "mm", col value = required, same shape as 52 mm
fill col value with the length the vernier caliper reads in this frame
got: 14.0 mm
